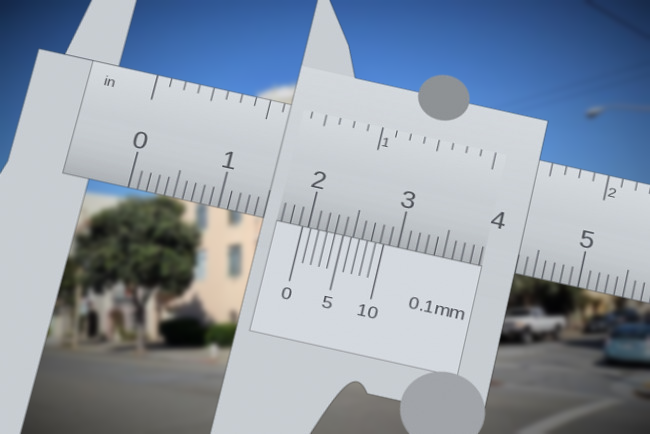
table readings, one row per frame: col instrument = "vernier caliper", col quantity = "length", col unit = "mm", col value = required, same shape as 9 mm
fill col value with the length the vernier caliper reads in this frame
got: 19.4 mm
